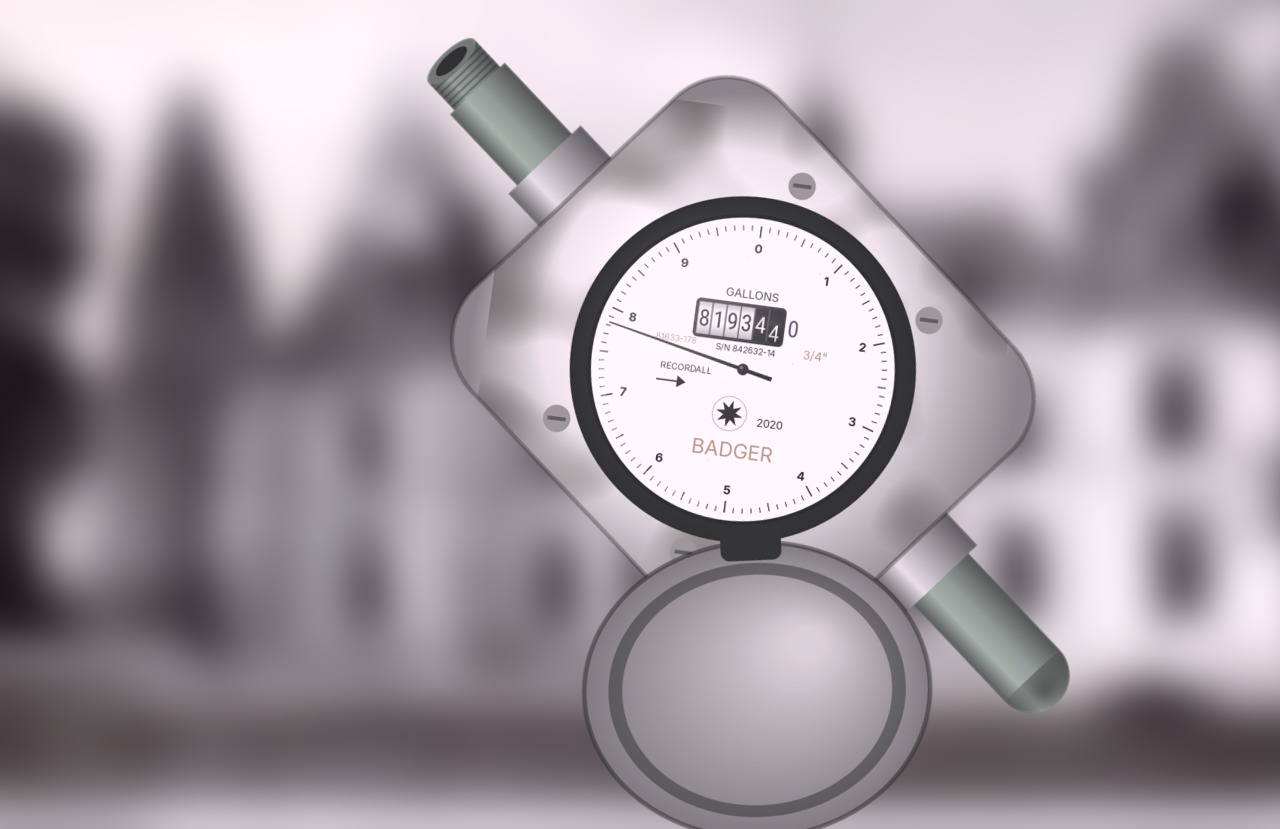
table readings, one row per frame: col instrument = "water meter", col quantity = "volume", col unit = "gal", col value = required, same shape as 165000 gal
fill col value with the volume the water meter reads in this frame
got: 8193437.8 gal
